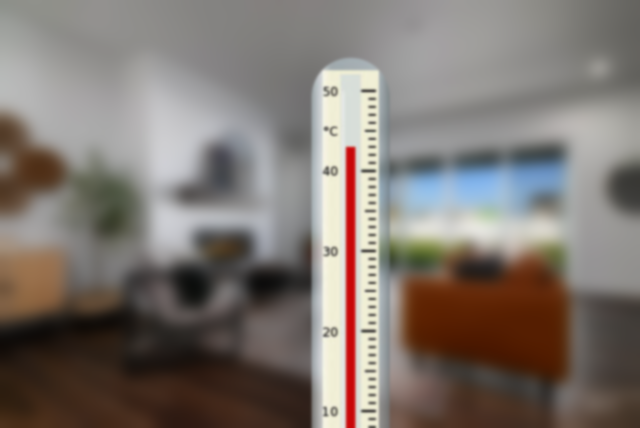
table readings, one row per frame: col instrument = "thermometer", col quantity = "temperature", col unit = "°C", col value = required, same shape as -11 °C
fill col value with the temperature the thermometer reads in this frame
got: 43 °C
